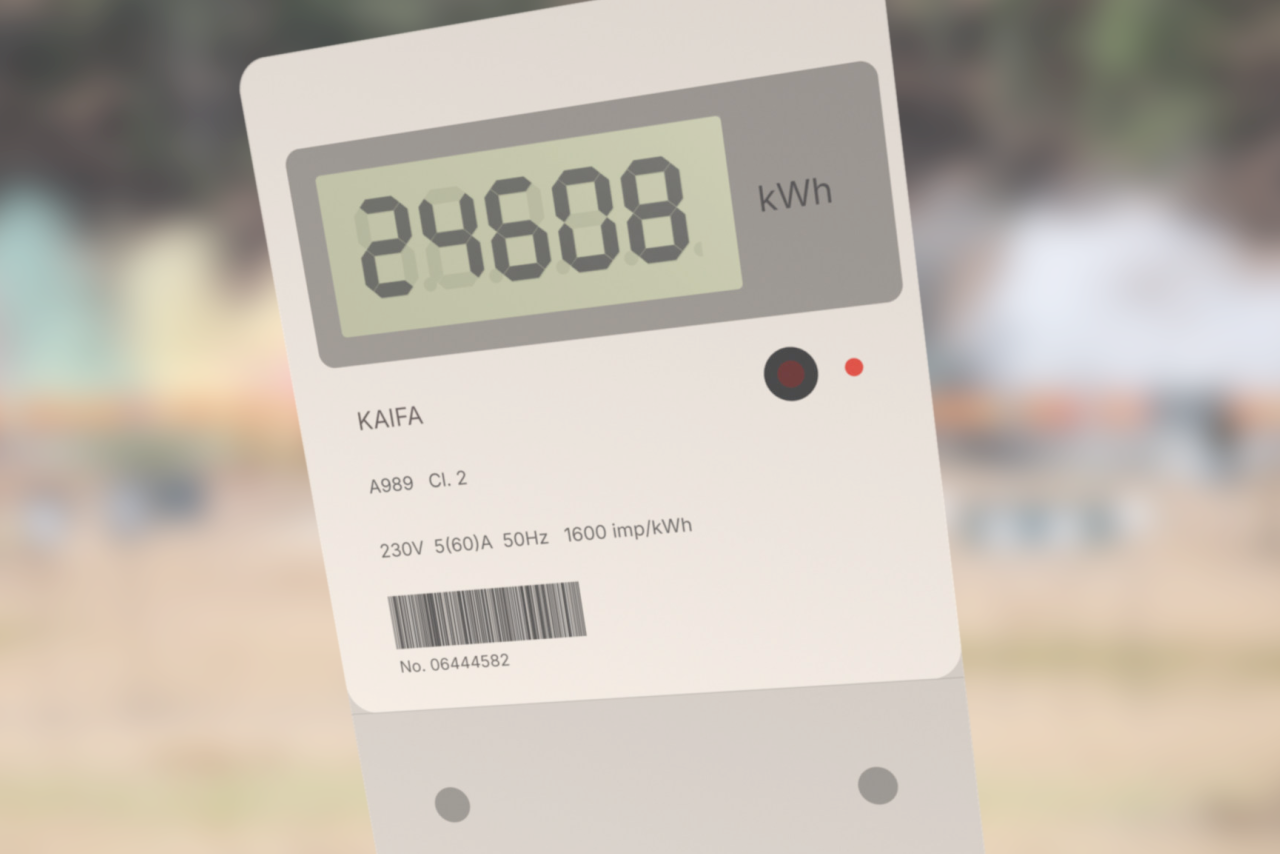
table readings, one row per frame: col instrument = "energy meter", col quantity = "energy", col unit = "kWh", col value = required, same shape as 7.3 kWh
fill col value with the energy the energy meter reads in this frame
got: 24608 kWh
